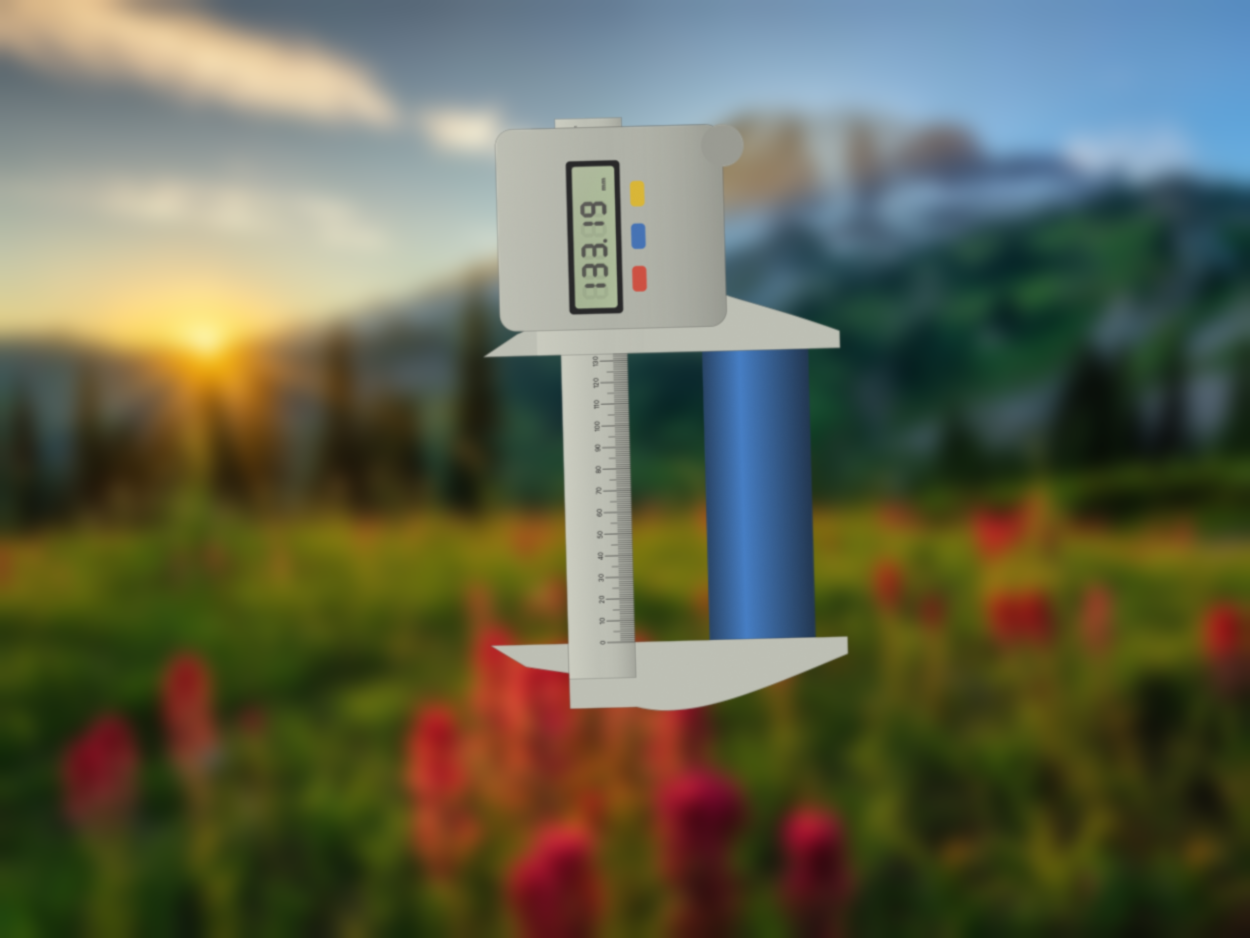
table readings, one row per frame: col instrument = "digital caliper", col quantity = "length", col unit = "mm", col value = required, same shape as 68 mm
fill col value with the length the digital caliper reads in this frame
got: 133.19 mm
